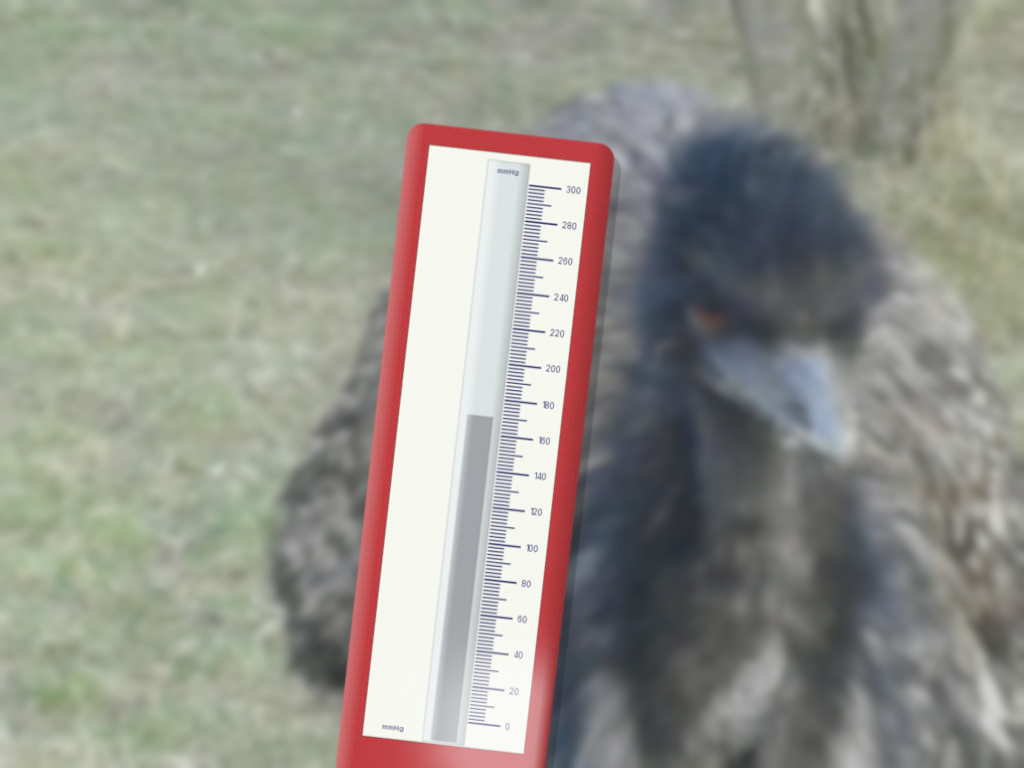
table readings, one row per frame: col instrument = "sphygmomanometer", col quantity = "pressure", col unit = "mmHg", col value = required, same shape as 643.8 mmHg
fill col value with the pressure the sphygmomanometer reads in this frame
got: 170 mmHg
